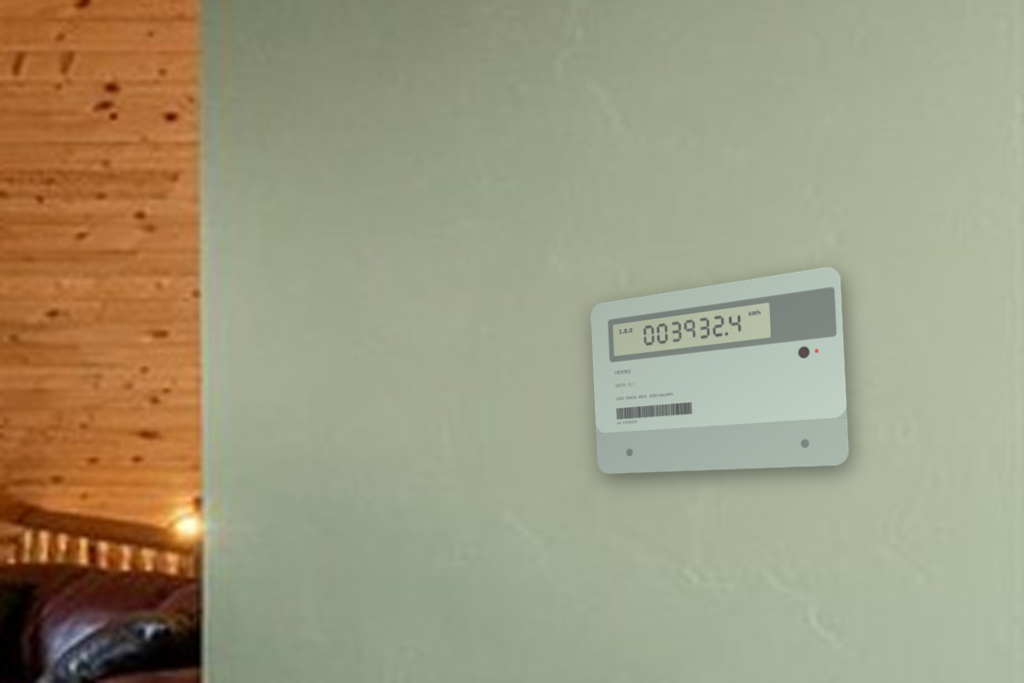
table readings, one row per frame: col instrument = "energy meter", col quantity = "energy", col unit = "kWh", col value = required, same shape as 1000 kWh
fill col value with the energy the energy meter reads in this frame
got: 3932.4 kWh
